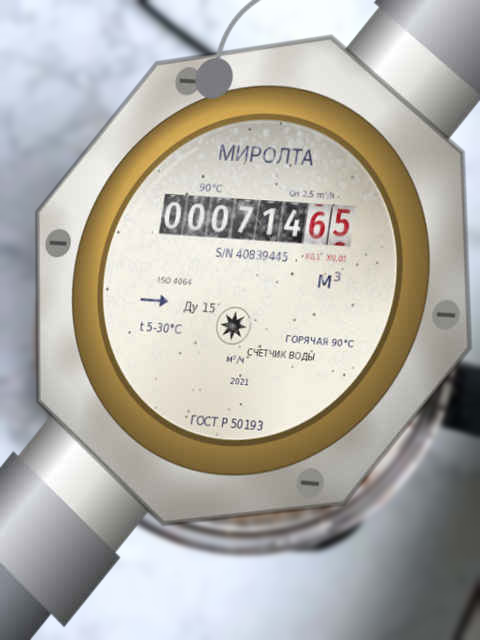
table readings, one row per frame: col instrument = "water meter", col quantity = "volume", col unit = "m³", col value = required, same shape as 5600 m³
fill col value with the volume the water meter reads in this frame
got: 714.65 m³
